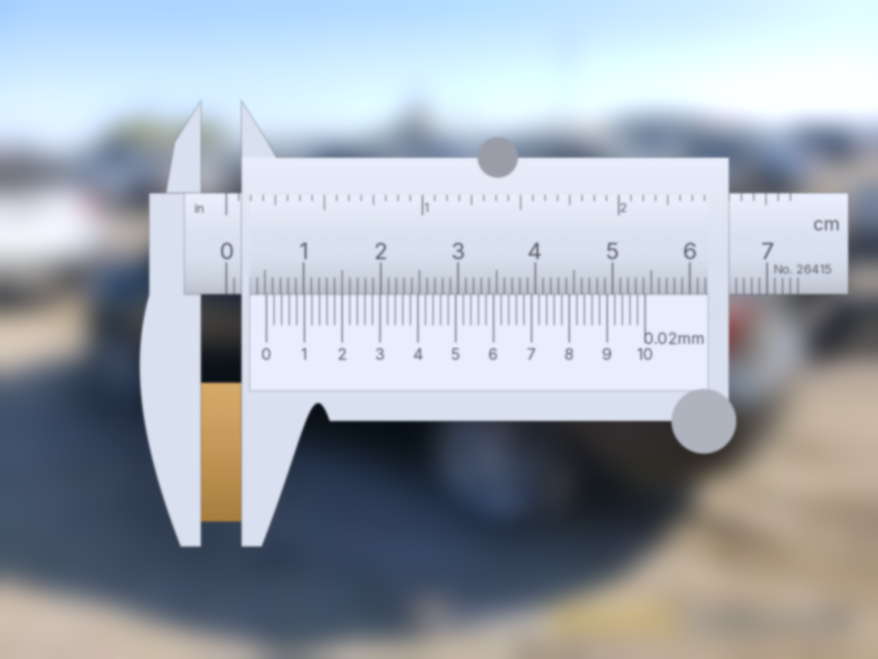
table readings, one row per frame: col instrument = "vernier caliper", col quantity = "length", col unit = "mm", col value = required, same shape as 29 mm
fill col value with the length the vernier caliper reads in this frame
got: 5.2 mm
